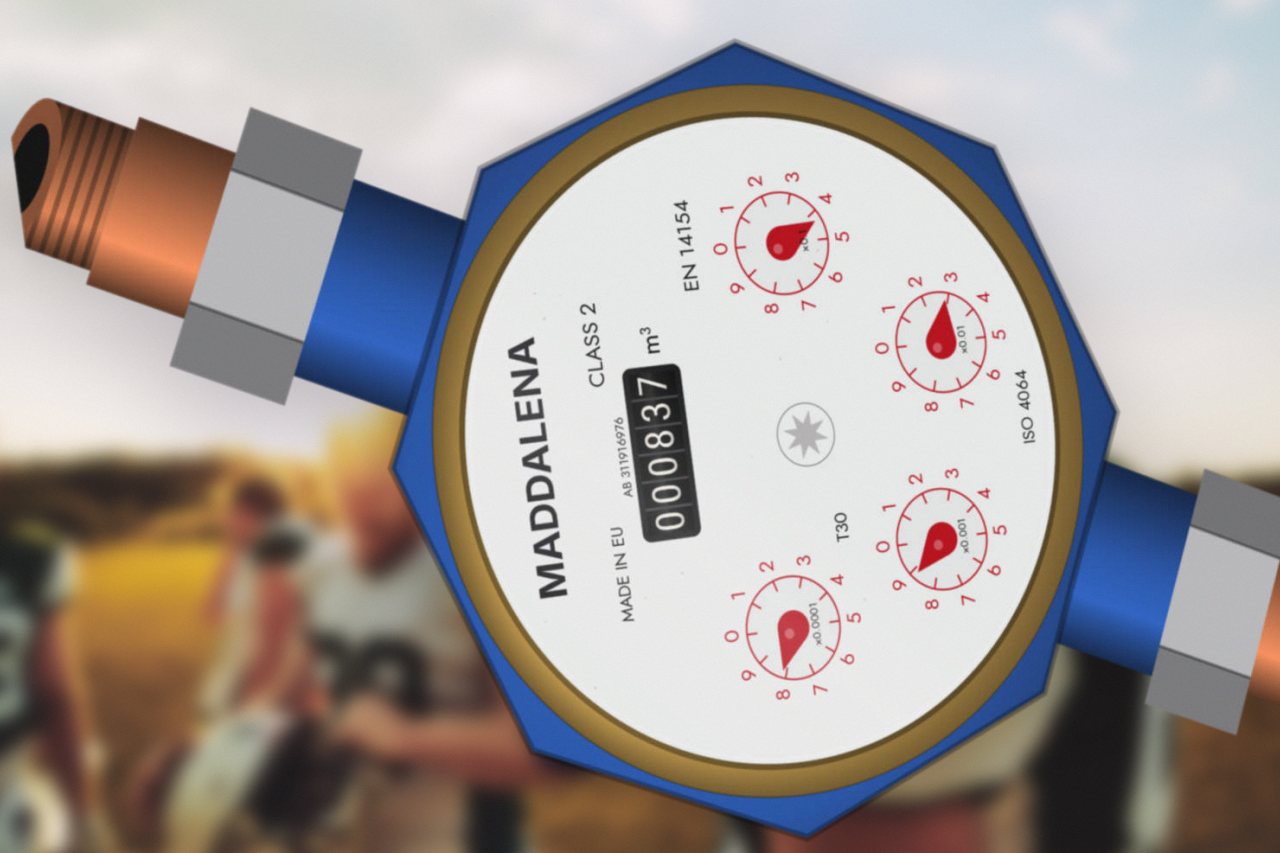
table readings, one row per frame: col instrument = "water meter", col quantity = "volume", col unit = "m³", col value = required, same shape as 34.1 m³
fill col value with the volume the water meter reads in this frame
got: 837.4288 m³
